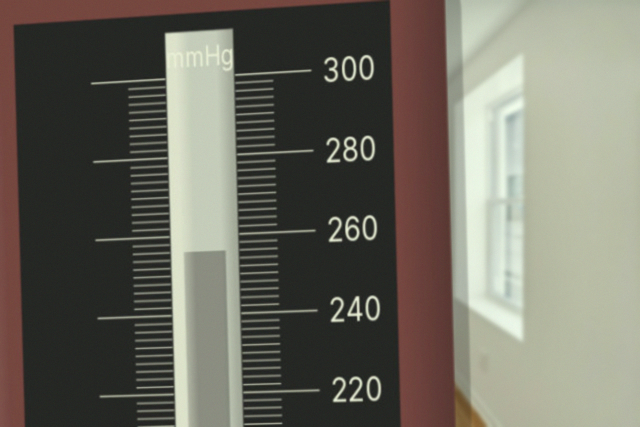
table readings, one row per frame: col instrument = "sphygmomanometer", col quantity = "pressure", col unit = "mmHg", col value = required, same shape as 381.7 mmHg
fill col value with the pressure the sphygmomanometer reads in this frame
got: 256 mmHg
